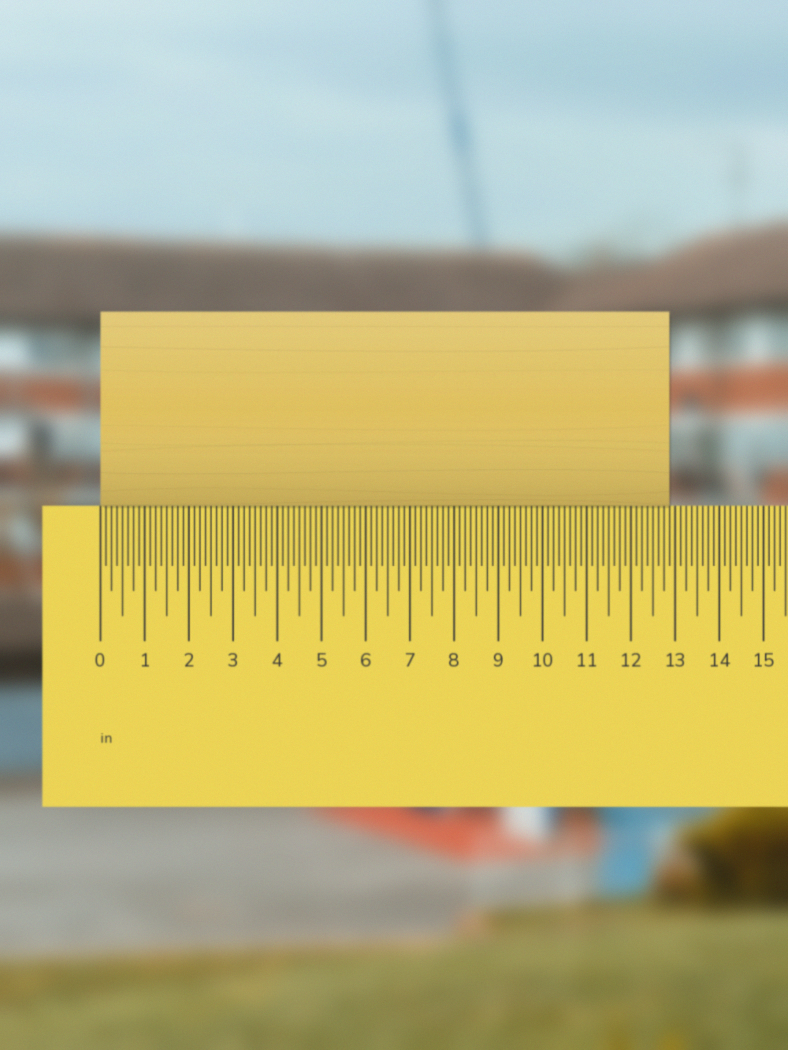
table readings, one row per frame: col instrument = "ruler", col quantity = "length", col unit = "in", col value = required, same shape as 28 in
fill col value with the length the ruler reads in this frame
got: 12.875 in
